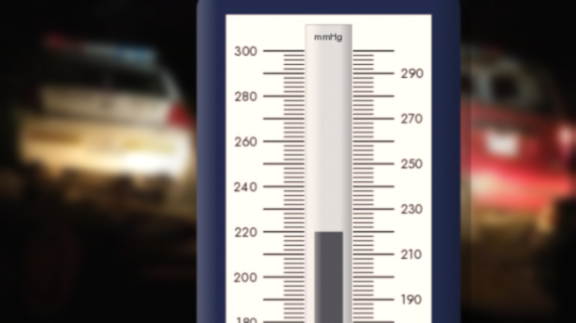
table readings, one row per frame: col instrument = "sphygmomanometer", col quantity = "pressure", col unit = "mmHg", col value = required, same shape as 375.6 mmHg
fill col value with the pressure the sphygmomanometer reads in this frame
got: 220 mmHg
